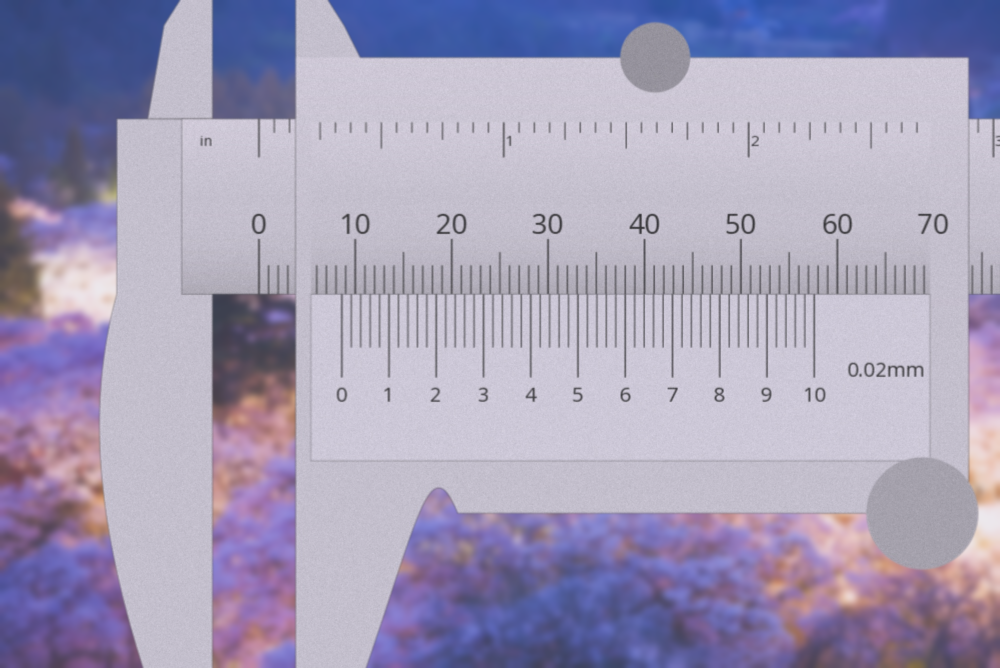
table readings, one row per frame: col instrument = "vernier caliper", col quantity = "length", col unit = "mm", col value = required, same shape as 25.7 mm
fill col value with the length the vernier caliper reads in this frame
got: 8.6 mm
